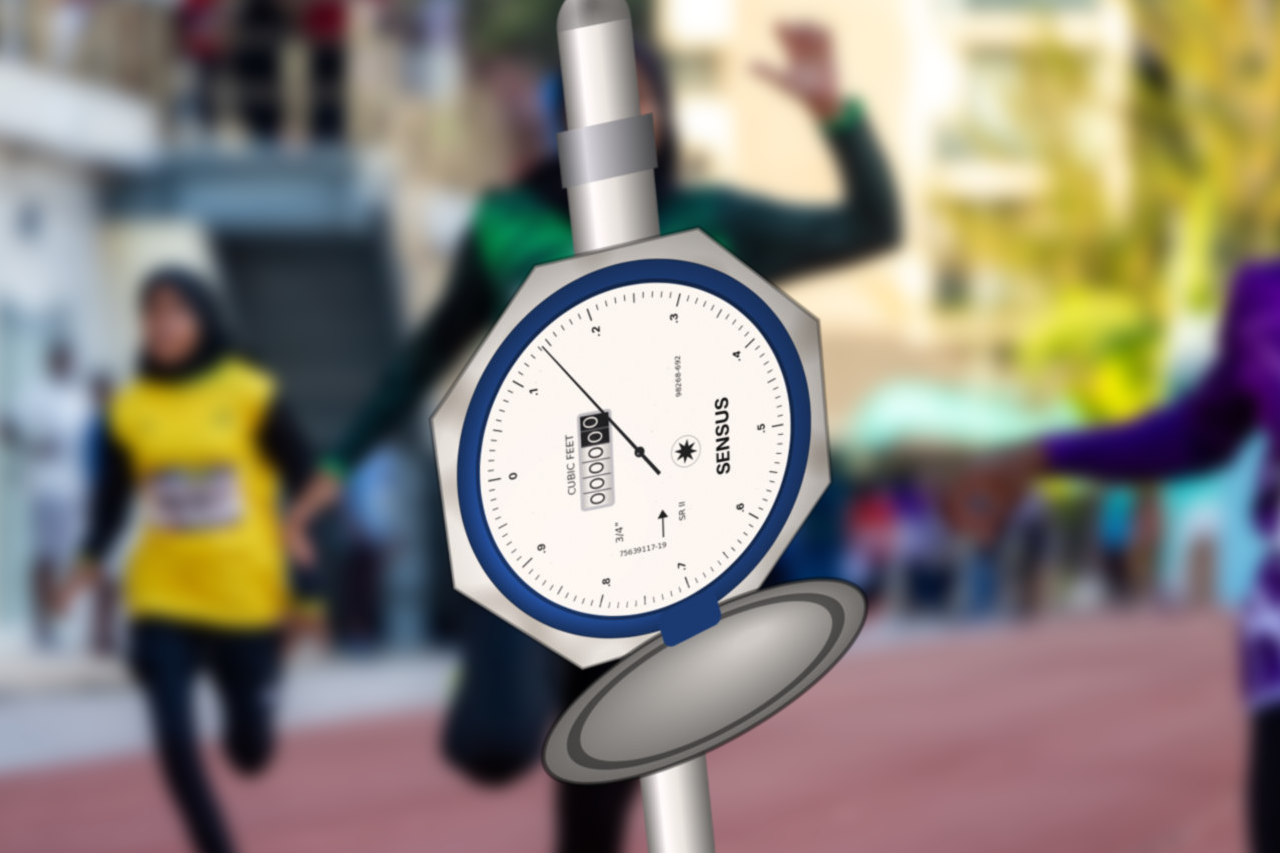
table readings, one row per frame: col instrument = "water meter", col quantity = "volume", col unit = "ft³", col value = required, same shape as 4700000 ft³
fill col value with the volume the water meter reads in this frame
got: 0.14 ft³
